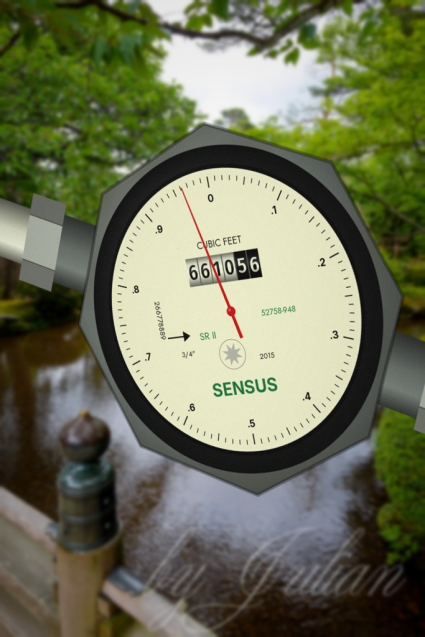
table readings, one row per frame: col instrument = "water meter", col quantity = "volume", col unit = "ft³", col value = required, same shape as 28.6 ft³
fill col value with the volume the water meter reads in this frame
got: 661055.96 ft³
